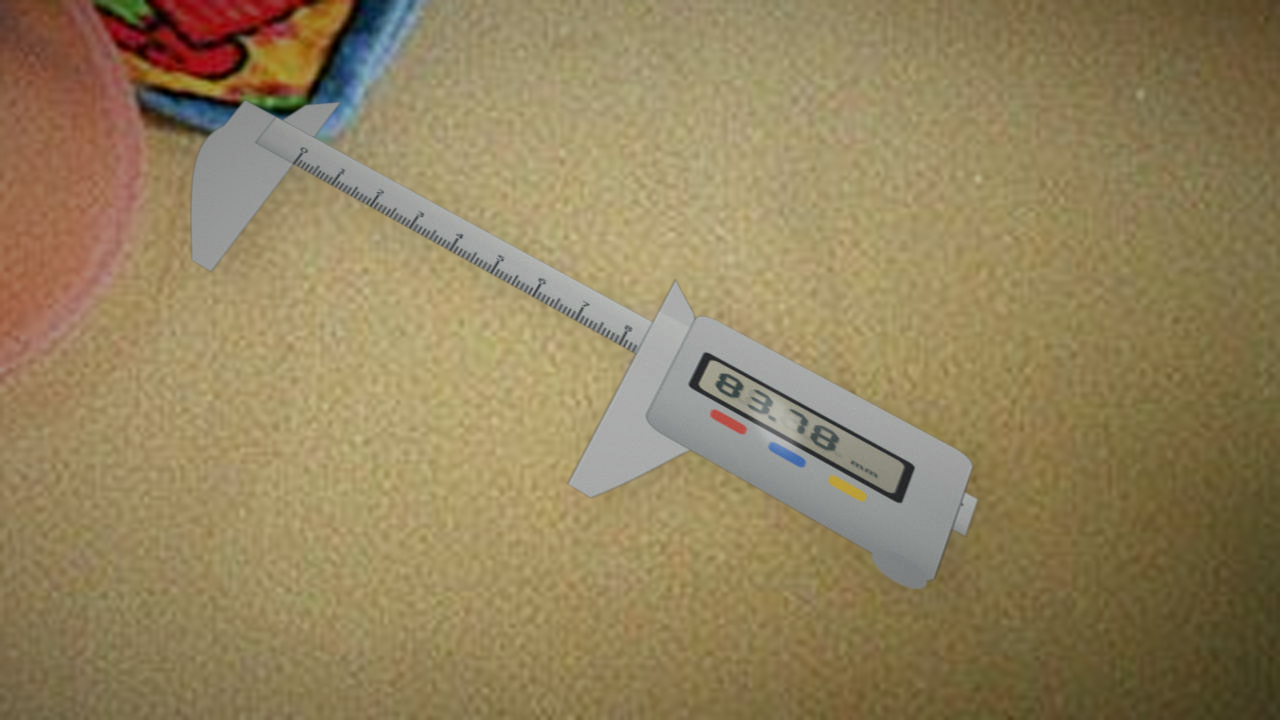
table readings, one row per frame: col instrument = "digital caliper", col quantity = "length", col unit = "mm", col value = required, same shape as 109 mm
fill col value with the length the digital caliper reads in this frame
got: 83.78 mm
